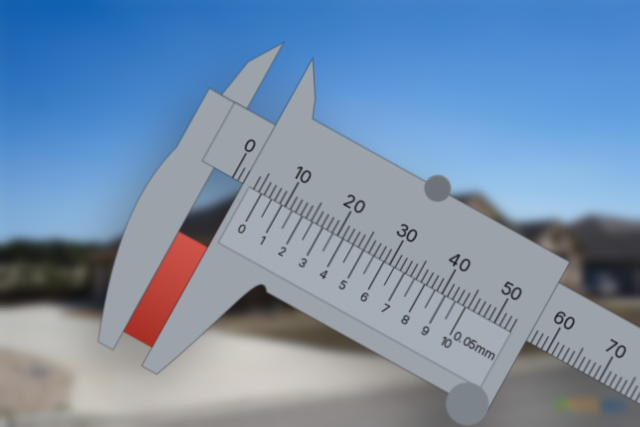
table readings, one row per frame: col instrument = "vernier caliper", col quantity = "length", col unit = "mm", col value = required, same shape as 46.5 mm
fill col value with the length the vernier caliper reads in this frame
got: 5.5 mm
